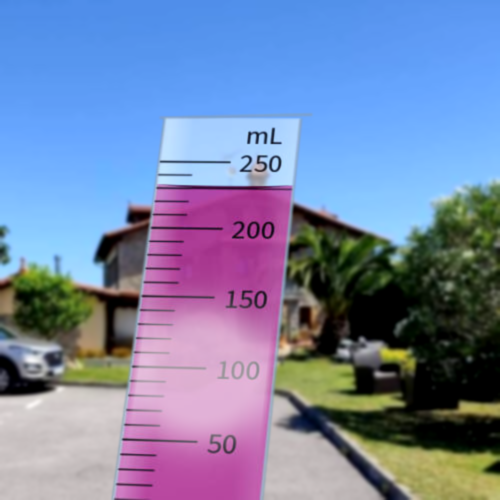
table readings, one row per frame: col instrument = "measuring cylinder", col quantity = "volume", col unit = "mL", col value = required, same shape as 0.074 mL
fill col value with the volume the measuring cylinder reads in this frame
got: 230 mL
